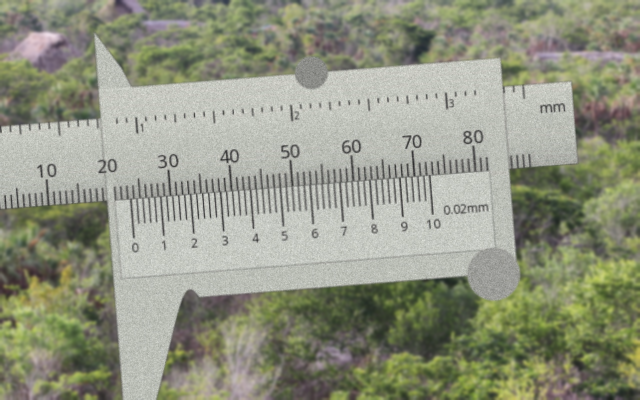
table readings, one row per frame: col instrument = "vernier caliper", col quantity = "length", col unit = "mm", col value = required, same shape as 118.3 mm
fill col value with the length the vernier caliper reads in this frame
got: 23.5 mm
